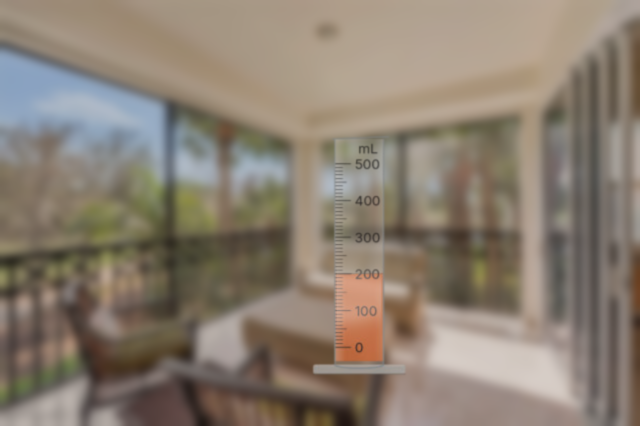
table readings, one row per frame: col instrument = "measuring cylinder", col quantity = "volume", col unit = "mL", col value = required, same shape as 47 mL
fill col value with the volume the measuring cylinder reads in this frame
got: 200 mL
